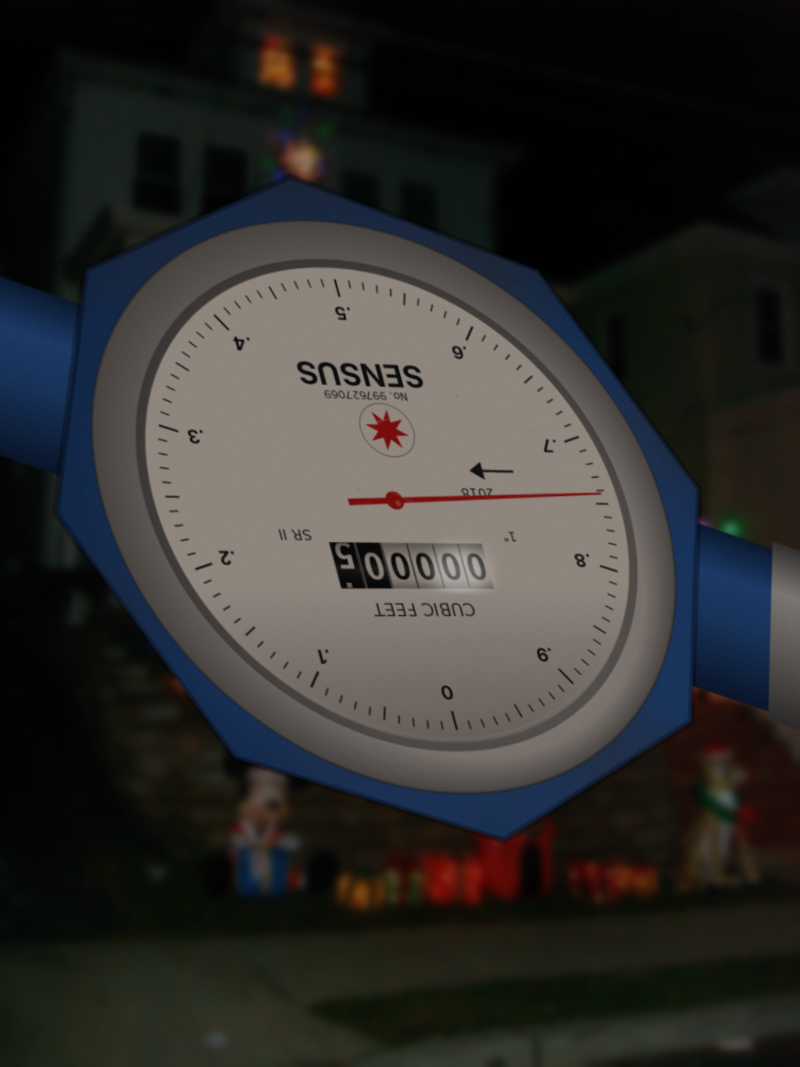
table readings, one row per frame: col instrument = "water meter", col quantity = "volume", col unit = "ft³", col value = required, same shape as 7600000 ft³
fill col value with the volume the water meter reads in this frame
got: 4.74 ft³
